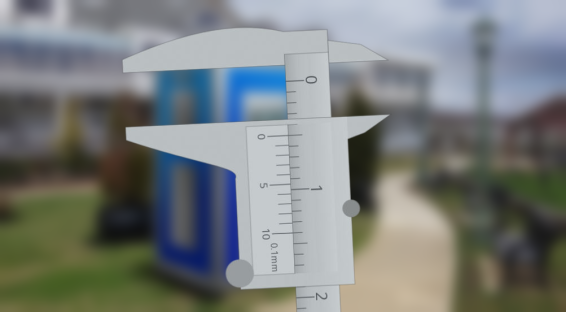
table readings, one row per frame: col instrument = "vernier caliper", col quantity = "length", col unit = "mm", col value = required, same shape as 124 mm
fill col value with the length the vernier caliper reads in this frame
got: 5.0 mm
